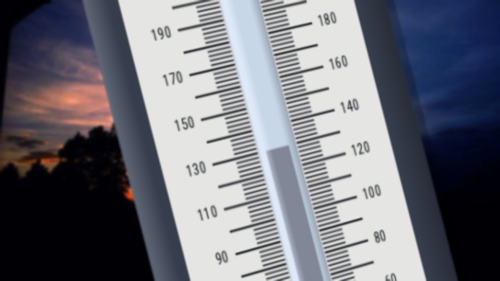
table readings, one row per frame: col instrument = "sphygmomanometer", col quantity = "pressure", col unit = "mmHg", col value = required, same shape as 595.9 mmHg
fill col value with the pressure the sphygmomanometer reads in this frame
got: 130 mmHg
